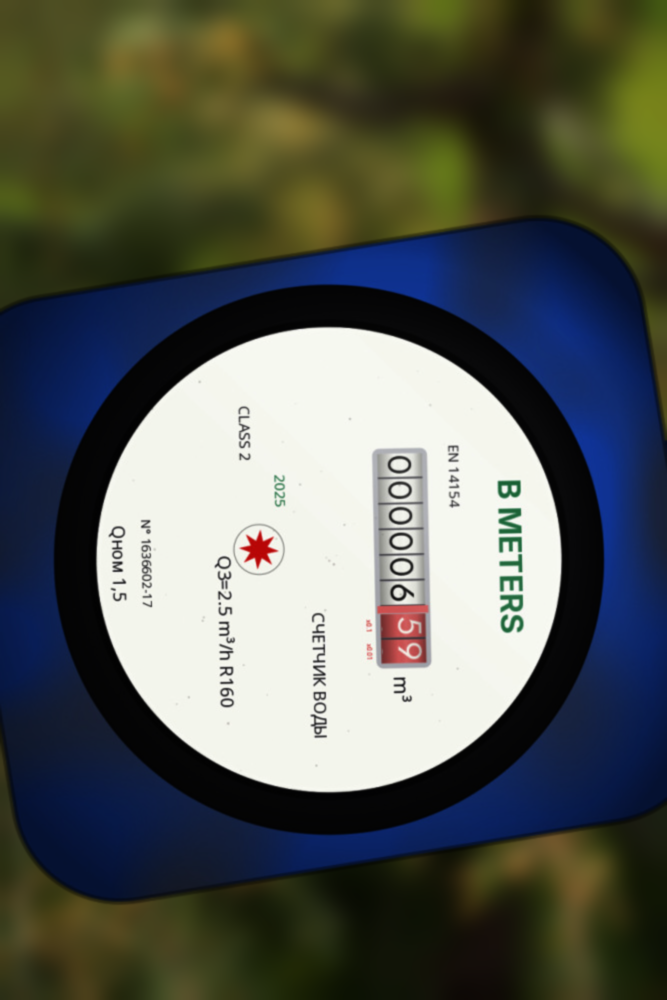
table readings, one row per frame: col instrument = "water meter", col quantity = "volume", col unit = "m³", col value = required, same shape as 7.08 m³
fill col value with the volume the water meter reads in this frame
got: 6.59 m³
